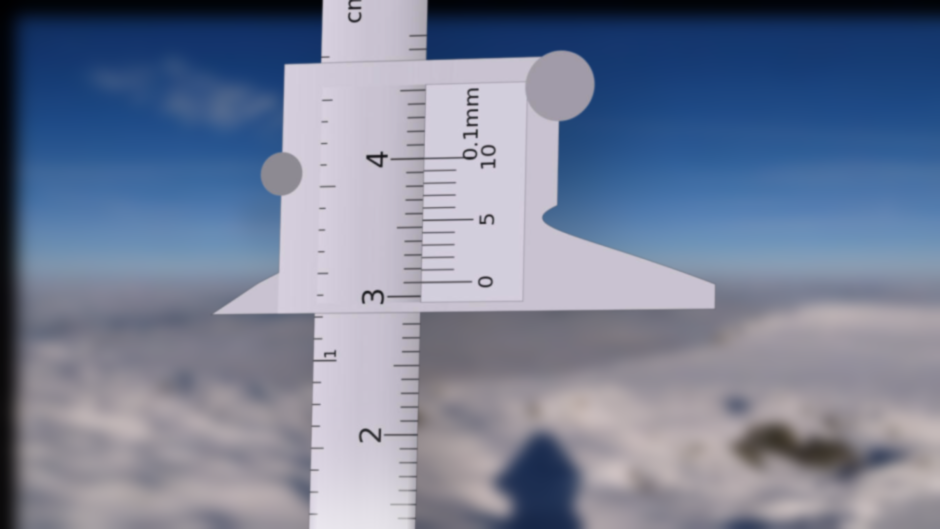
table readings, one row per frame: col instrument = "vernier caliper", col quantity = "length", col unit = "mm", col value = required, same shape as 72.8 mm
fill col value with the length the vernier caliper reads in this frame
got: 31.0 mm
